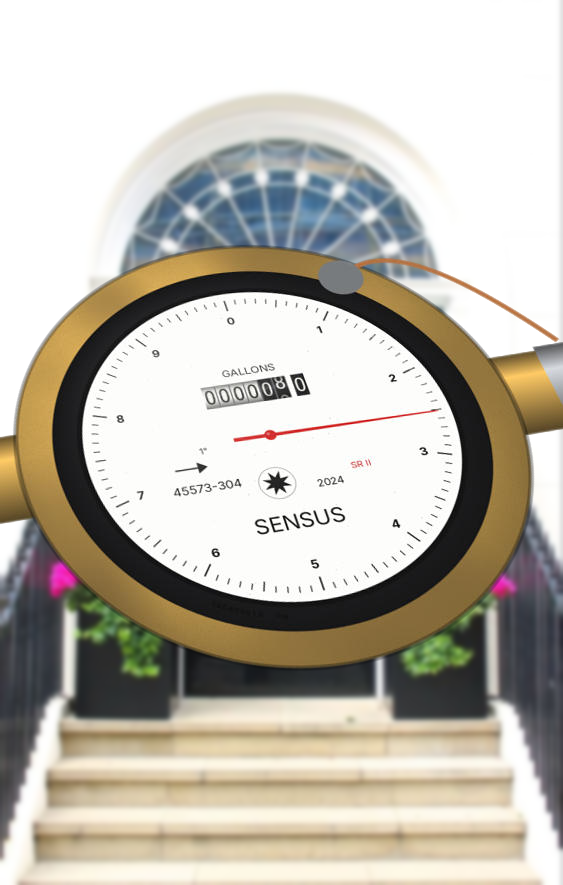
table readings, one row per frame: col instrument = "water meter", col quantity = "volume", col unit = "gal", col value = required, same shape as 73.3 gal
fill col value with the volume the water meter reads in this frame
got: 82.5 gal
